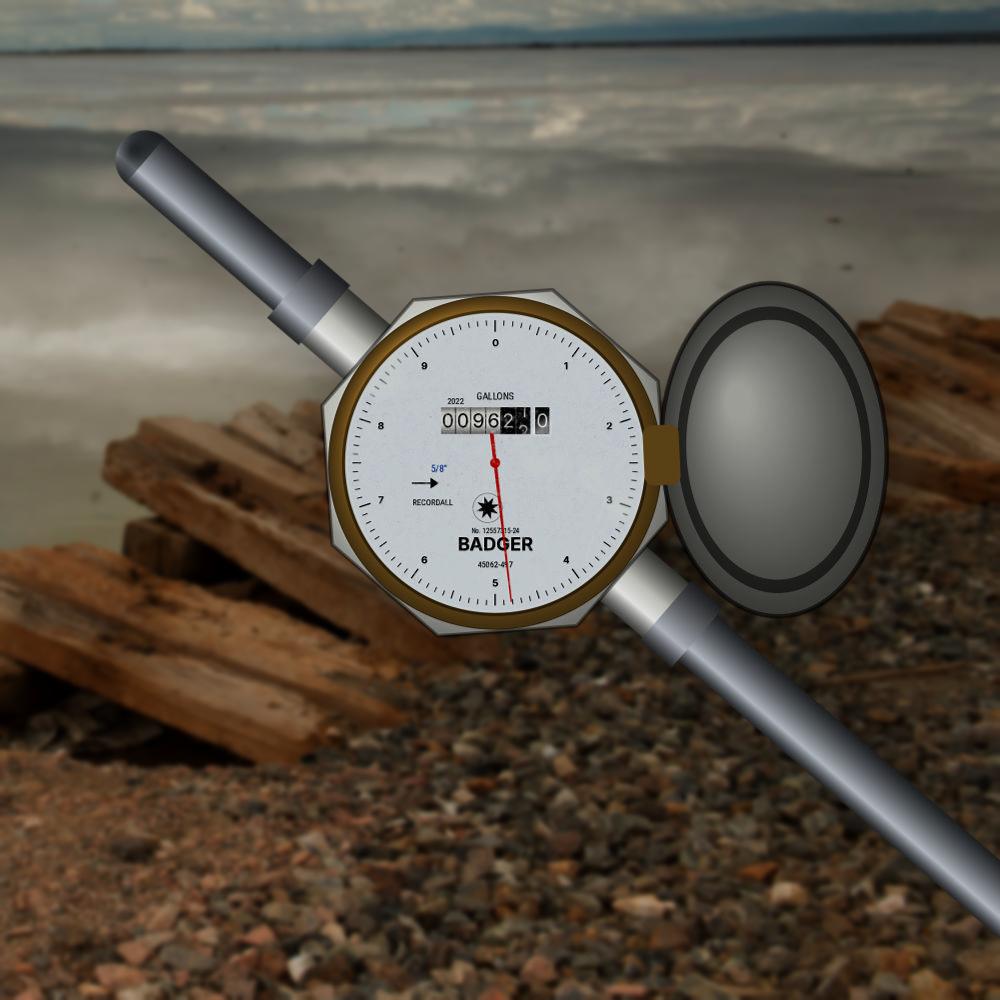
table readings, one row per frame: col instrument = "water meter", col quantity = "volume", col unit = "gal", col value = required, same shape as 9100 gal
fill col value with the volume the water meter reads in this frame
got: 96214.8 gal
